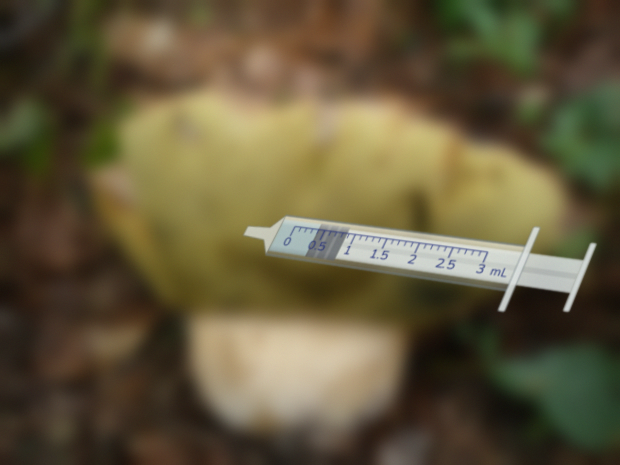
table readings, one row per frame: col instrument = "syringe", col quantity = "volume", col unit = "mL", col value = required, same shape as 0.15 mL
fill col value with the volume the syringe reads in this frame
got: 0.4 mL
